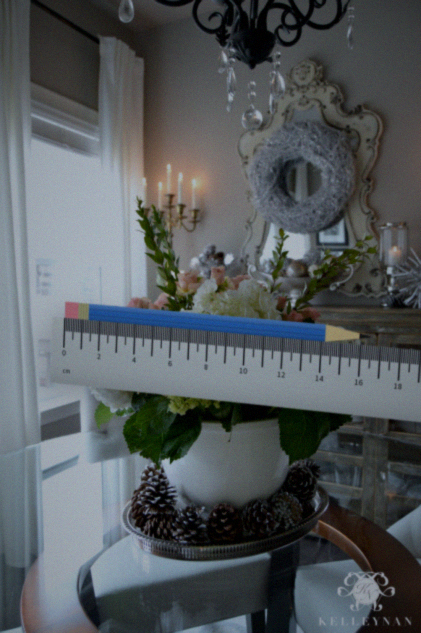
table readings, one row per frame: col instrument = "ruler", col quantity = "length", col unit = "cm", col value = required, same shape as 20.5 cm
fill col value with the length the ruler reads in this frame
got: 16.5 cm
